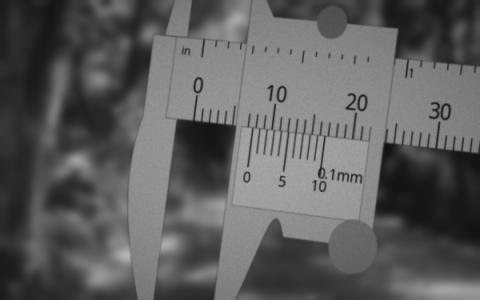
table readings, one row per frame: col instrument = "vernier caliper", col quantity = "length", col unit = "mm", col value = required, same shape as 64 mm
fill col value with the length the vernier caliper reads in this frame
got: 7.6 mm
